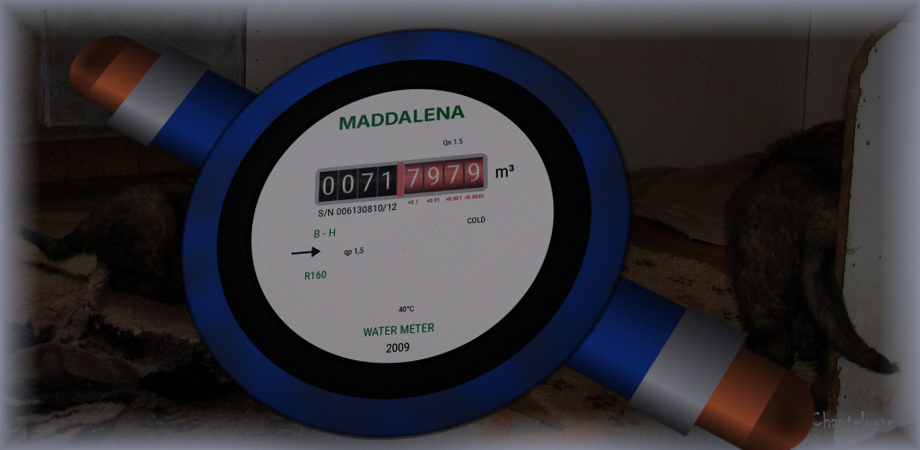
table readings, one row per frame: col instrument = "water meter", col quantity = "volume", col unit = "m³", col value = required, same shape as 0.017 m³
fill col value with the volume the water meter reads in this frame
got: 71.7979 m³
